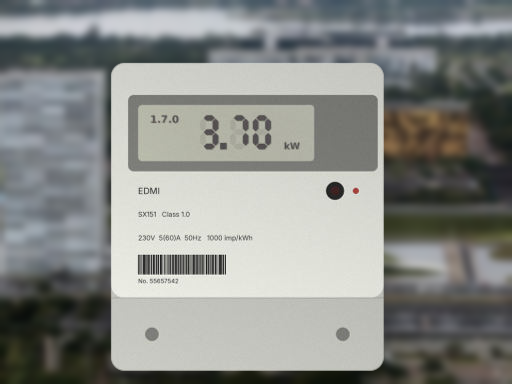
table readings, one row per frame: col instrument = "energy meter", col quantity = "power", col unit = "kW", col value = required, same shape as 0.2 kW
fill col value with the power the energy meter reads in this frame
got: 3.70 kW
